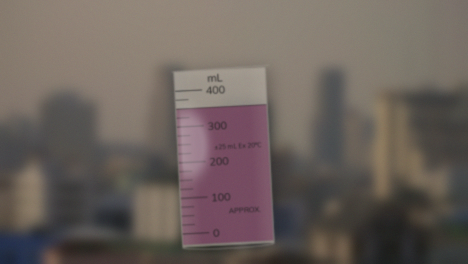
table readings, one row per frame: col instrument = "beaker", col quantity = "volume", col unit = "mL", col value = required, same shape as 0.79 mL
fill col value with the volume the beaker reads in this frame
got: 350 mL
